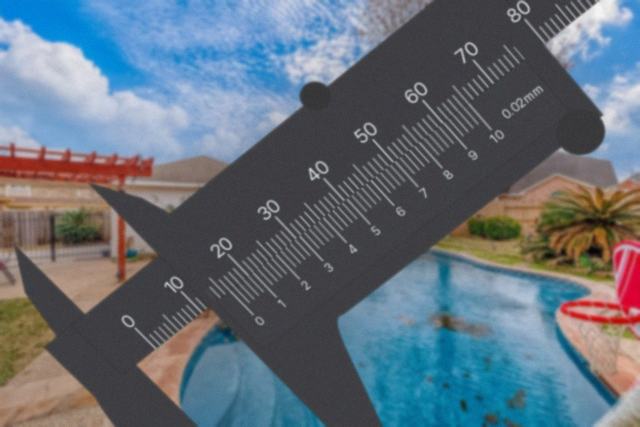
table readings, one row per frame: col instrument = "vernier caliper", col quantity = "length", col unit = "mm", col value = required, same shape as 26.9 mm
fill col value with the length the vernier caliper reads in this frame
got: 16.0 mm
